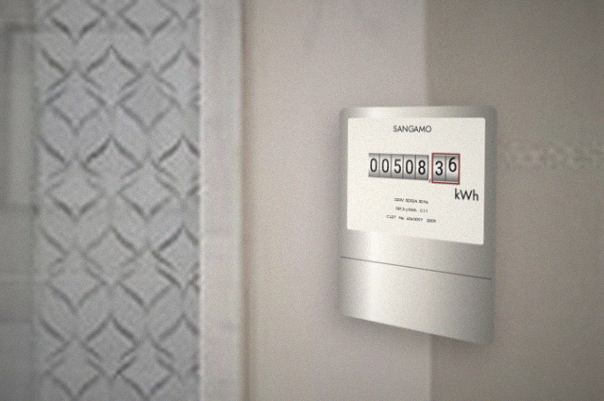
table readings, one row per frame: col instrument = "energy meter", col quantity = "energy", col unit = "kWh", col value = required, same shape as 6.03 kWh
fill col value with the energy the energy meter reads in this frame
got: 508.36 kWh
